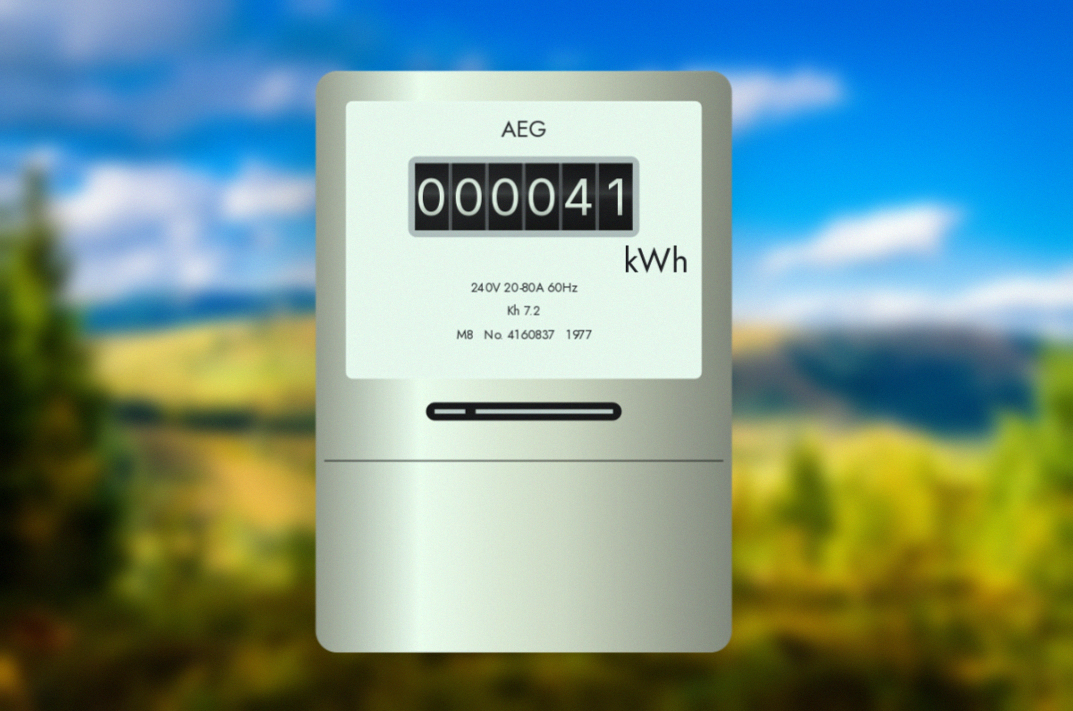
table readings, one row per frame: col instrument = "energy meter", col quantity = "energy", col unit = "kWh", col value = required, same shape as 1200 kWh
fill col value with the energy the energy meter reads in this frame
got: 41 kWh
